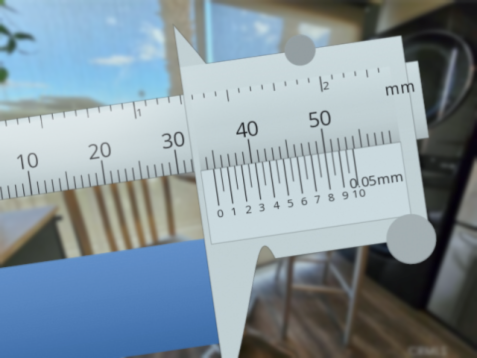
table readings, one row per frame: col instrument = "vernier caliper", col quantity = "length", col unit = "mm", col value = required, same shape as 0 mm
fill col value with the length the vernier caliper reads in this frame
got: 34.8 mm
